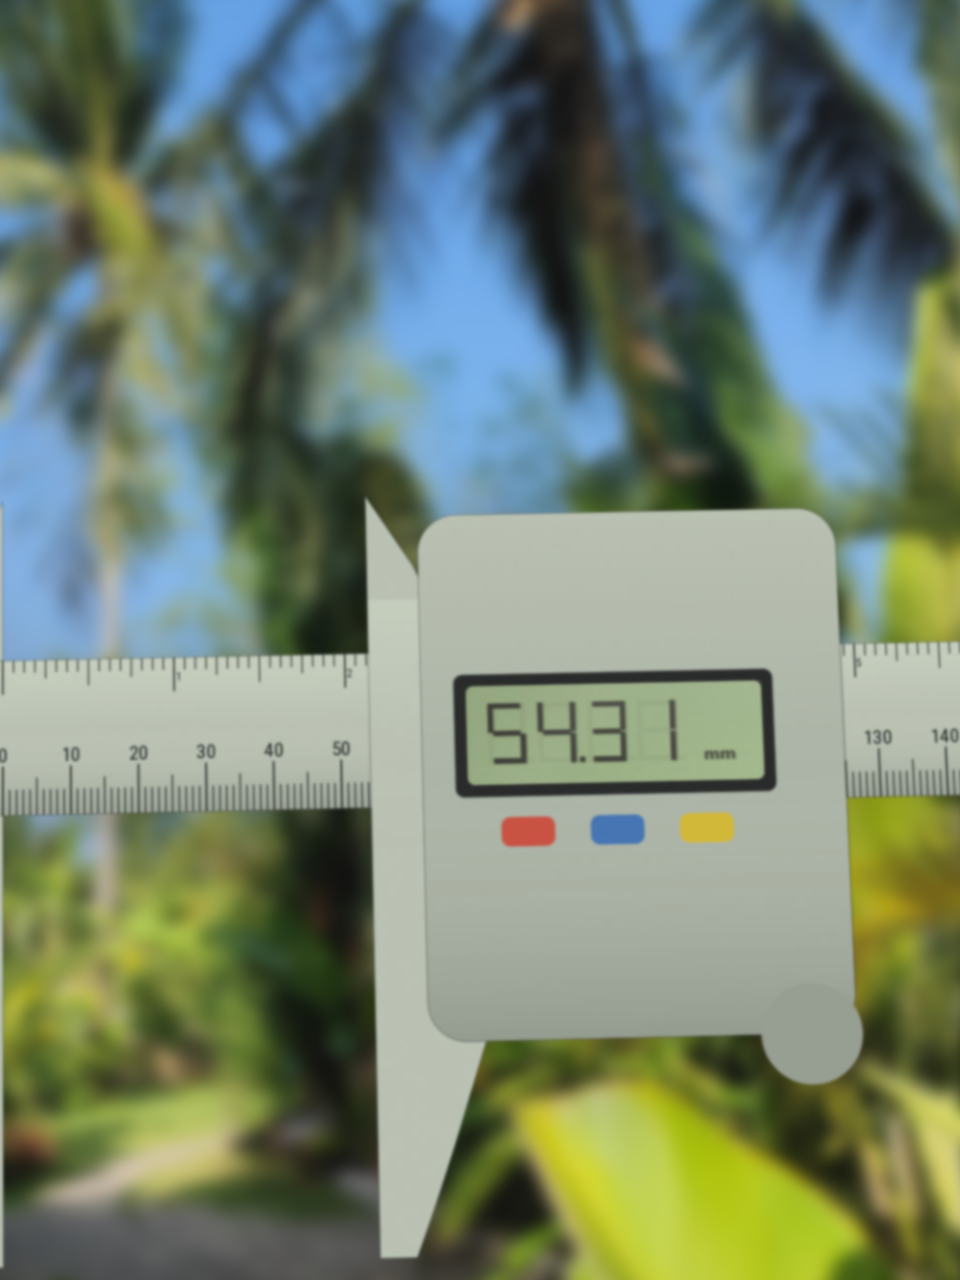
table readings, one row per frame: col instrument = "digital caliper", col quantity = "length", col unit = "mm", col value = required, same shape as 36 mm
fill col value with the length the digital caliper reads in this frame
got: 54.31 mm
